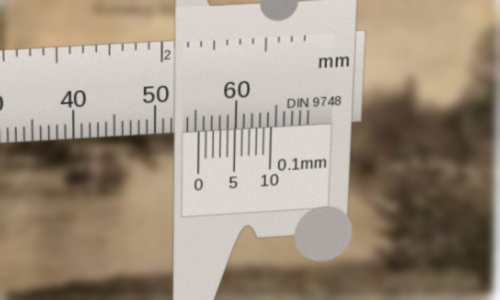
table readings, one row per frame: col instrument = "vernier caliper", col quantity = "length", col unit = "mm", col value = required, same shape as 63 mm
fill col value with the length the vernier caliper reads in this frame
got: 55.4 mm
